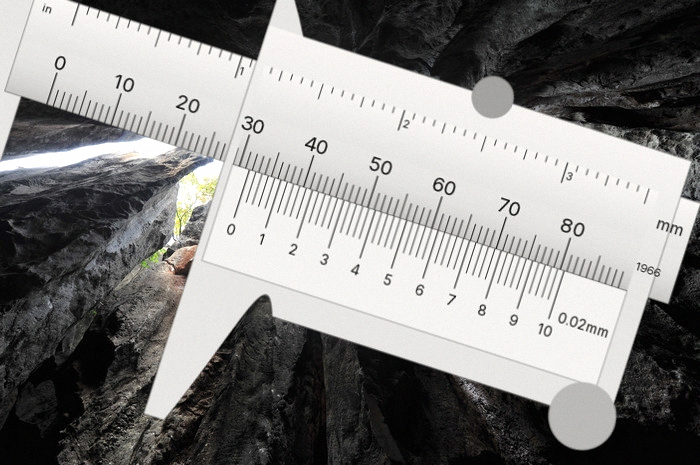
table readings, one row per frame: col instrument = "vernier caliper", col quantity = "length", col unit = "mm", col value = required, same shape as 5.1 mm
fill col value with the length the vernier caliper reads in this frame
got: 31.6 mm
